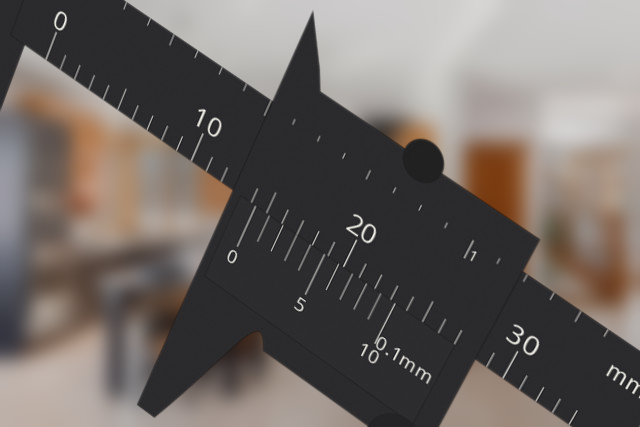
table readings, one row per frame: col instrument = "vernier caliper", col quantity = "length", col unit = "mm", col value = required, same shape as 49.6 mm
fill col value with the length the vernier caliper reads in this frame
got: 14.3 mm
